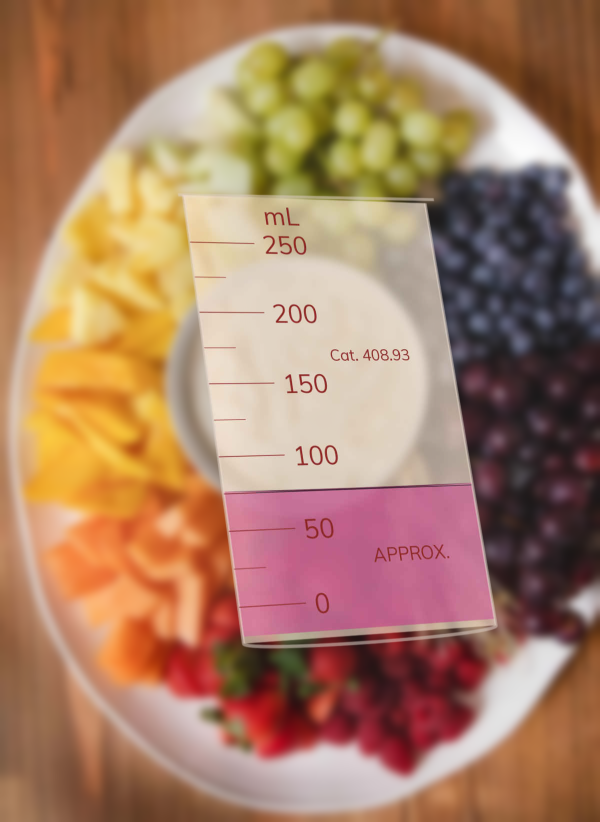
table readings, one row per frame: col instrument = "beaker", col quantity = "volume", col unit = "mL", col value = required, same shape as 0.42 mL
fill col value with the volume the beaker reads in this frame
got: 75 mL
